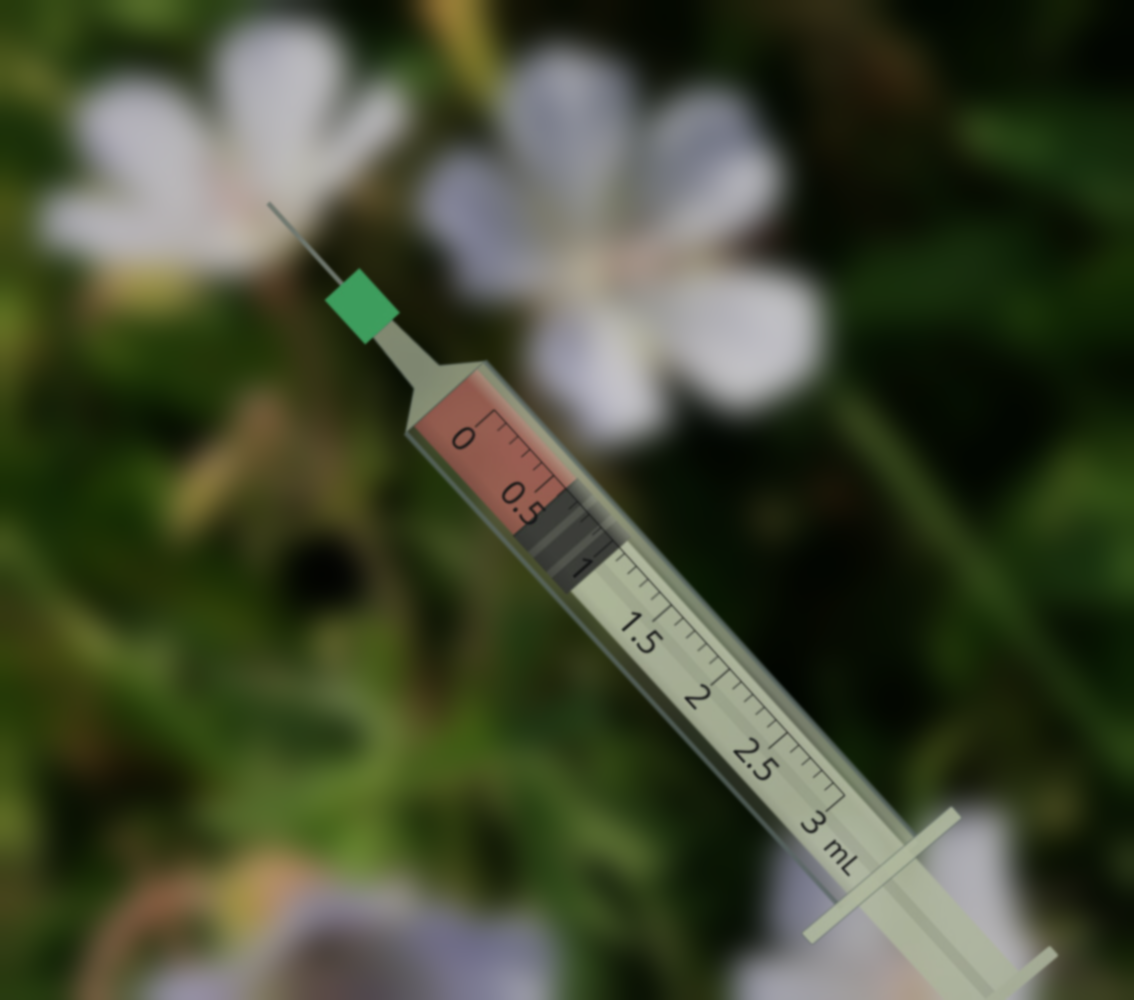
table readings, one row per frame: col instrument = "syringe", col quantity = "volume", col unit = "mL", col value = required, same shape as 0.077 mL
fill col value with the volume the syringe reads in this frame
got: 0.6 mL
